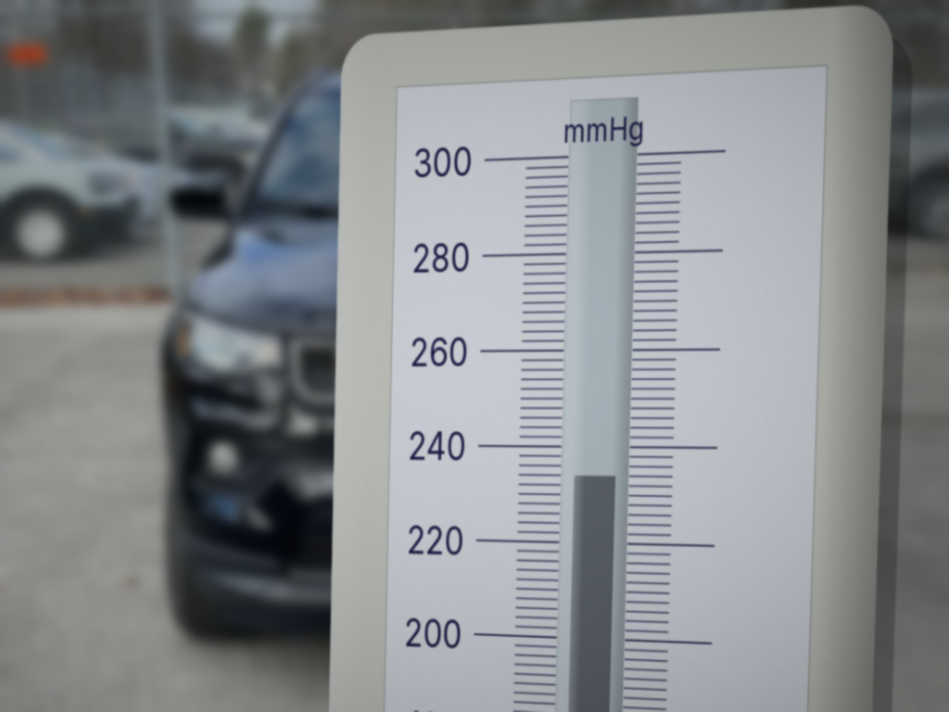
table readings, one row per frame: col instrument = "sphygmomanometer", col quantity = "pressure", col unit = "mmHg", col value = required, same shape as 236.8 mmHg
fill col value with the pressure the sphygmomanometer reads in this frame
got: 234 mmHg
